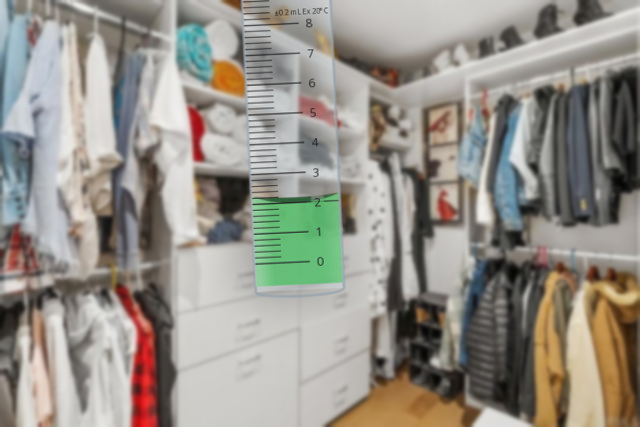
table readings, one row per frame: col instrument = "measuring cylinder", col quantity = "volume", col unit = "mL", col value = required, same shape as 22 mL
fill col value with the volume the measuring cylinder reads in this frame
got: 2 mL
